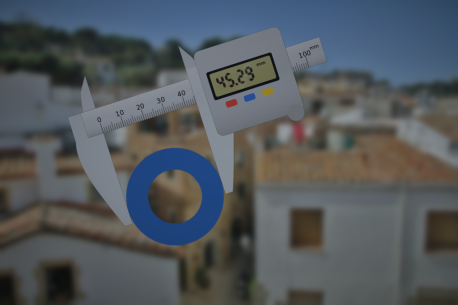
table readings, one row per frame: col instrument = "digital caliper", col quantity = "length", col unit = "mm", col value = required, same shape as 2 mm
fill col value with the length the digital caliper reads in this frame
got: 45.29 mm
